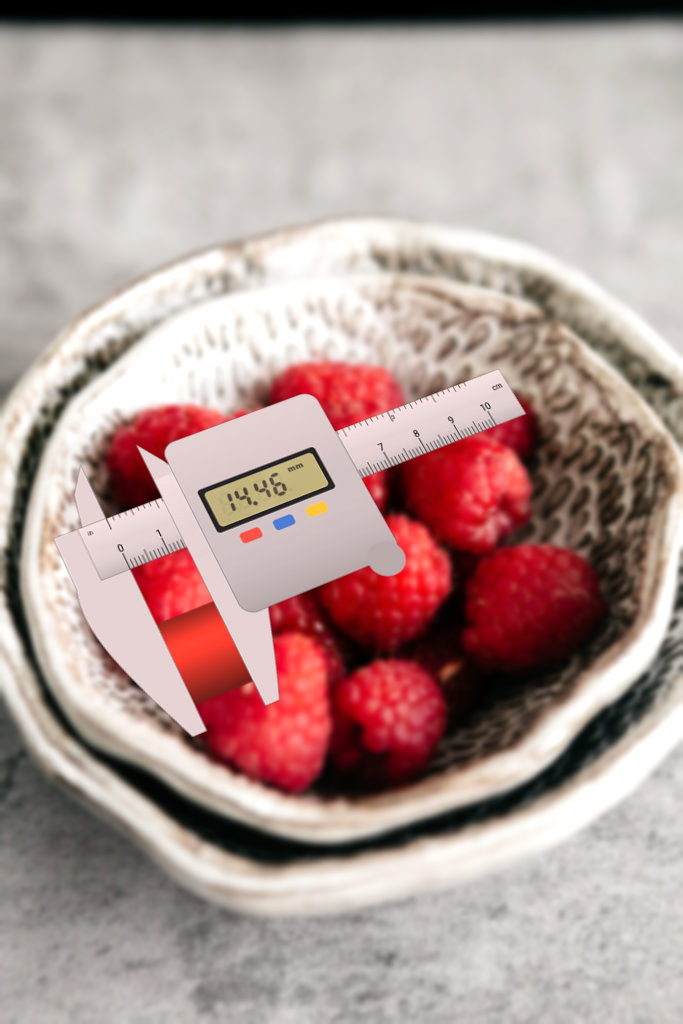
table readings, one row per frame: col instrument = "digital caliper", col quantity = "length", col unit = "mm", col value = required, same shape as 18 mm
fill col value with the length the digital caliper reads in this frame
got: 14.46 mm
